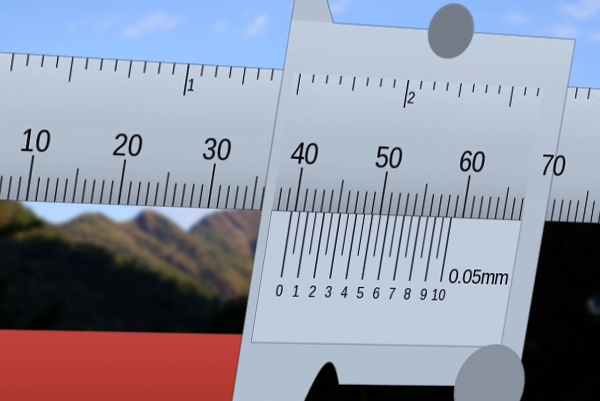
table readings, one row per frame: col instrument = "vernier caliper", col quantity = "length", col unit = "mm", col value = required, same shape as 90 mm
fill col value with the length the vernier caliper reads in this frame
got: 39.6 mm
